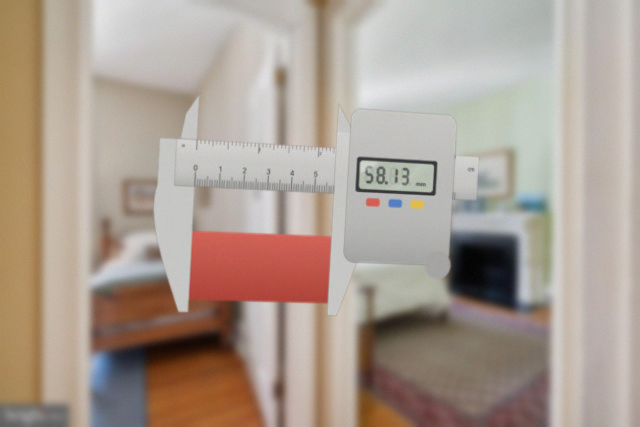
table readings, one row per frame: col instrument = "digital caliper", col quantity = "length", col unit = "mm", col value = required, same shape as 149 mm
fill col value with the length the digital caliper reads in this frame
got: 58.13 mm
